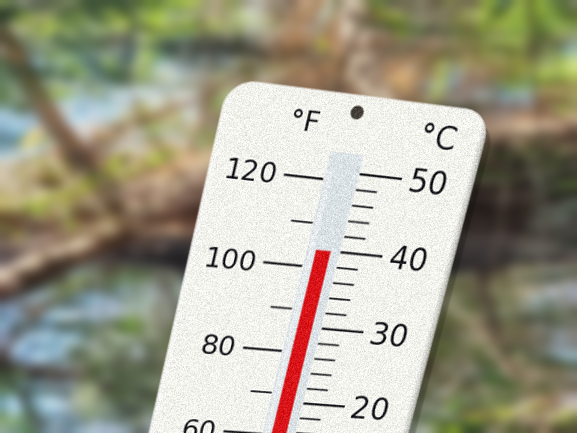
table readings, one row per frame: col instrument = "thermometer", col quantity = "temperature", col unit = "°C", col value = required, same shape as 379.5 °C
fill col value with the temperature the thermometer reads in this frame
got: 40 °C
